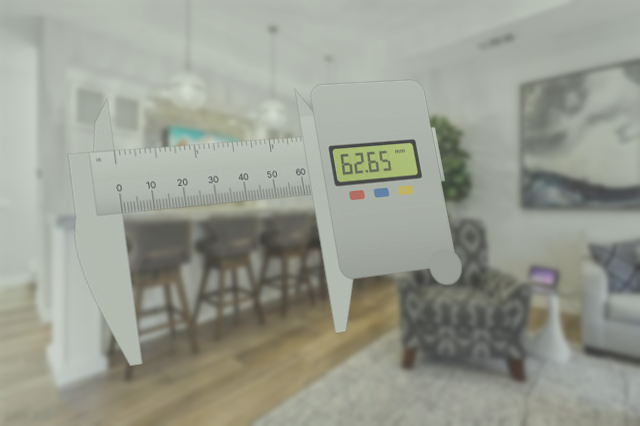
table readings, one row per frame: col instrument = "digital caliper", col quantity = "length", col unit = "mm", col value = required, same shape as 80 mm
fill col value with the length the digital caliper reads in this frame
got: 62.65 mm
